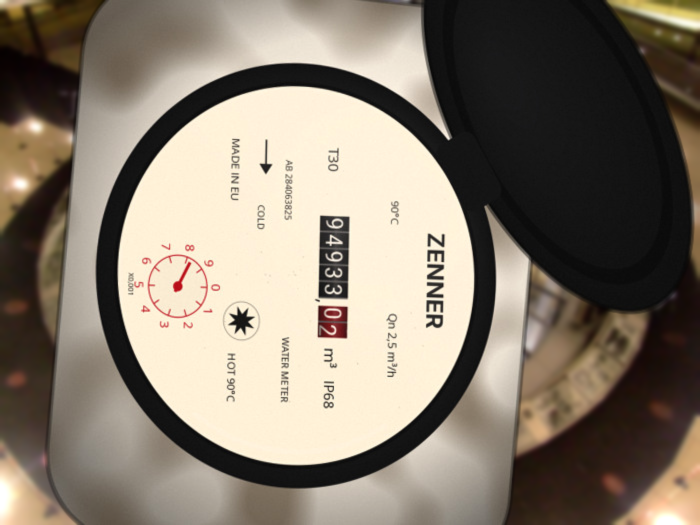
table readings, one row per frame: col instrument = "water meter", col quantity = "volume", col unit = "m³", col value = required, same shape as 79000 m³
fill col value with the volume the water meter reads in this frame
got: 94933.018 m³
